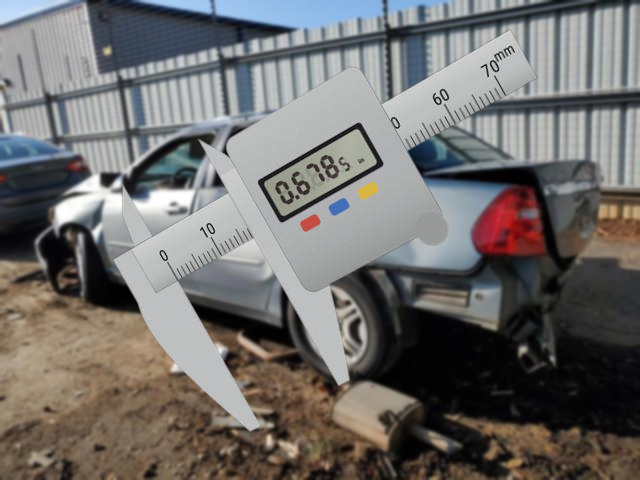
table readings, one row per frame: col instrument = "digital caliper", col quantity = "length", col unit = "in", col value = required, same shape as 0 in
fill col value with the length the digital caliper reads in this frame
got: 0.6785 in
